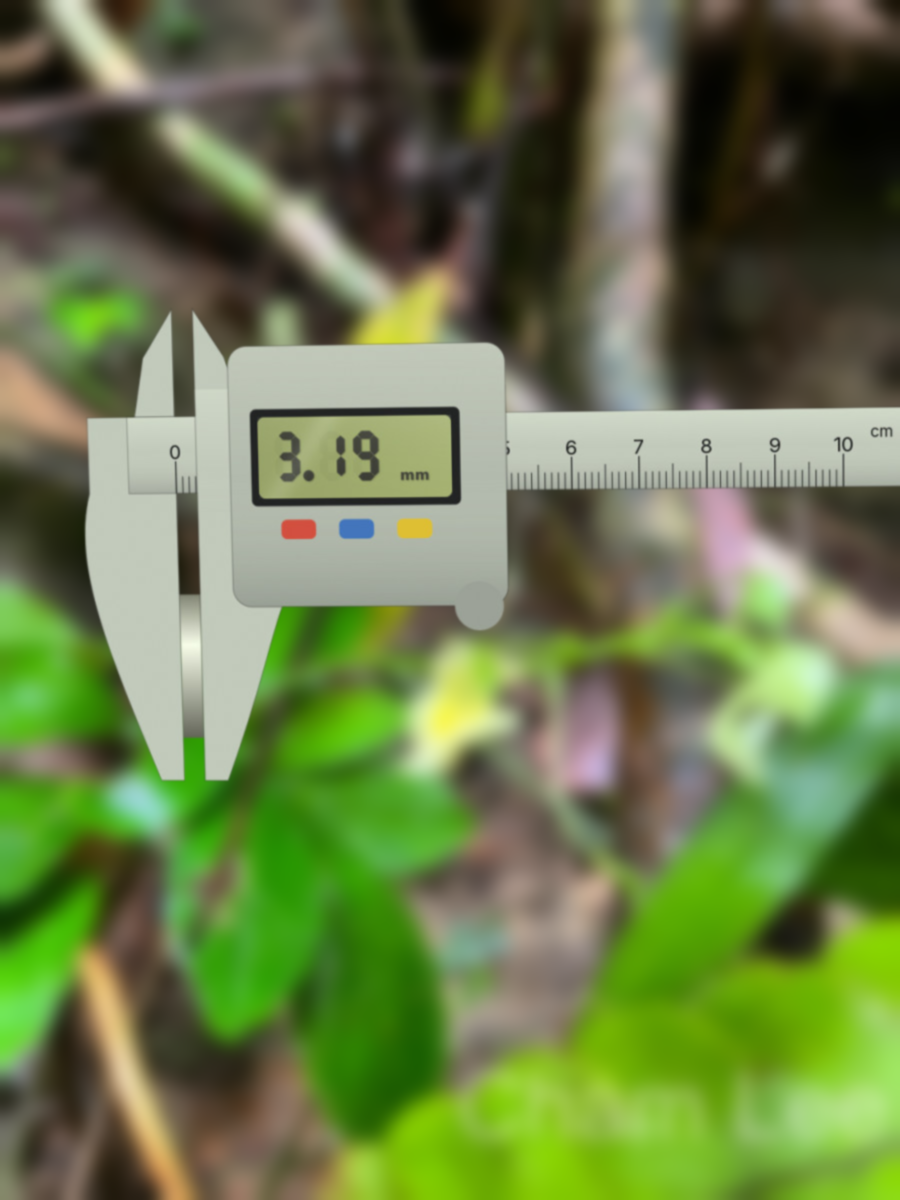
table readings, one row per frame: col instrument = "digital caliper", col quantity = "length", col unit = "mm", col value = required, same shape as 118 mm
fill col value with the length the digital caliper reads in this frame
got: 3.19 mm
